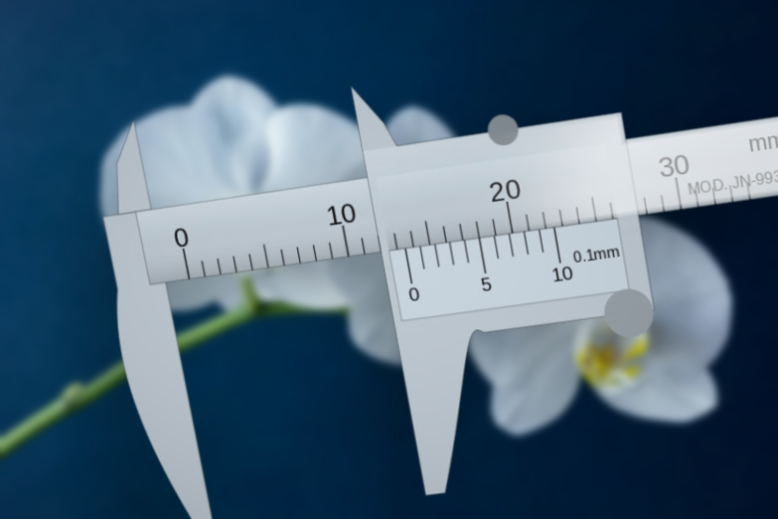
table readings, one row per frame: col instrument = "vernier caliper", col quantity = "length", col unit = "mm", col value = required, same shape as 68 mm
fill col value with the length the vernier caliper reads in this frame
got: 13.5 mm
